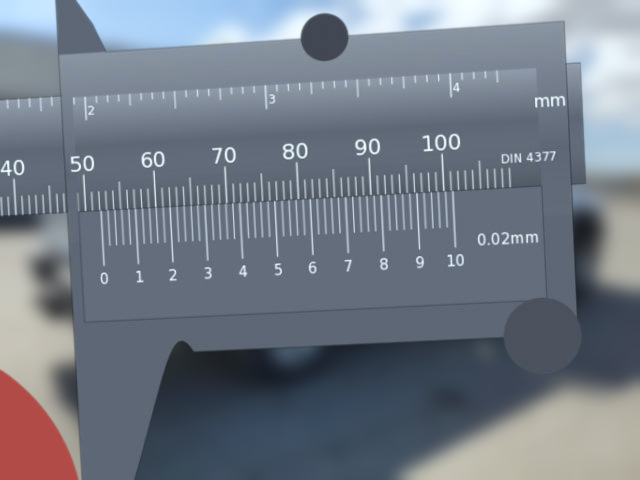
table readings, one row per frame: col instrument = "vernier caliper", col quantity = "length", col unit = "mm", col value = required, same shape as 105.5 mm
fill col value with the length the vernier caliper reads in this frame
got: 52.2 mm
